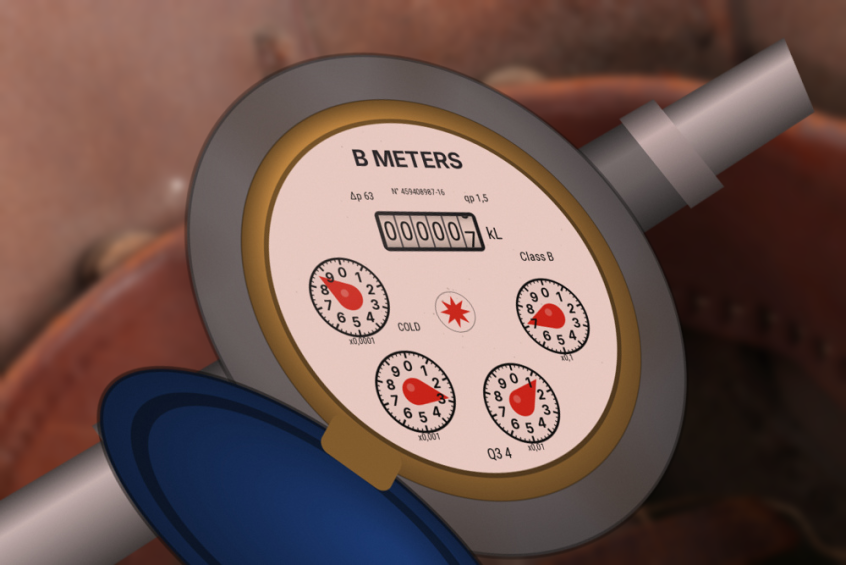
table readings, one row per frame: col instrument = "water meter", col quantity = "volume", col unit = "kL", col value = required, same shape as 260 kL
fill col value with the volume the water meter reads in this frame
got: 6.7128 kL
